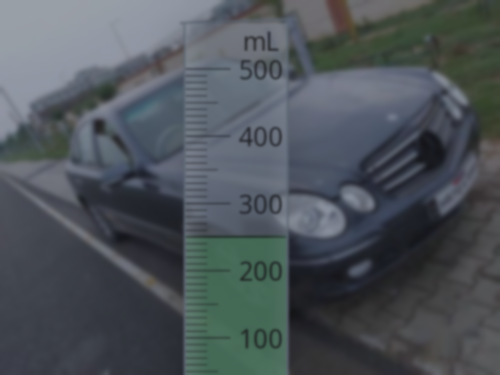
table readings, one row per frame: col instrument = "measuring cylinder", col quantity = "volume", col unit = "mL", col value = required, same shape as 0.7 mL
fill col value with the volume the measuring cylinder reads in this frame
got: 250 mL
